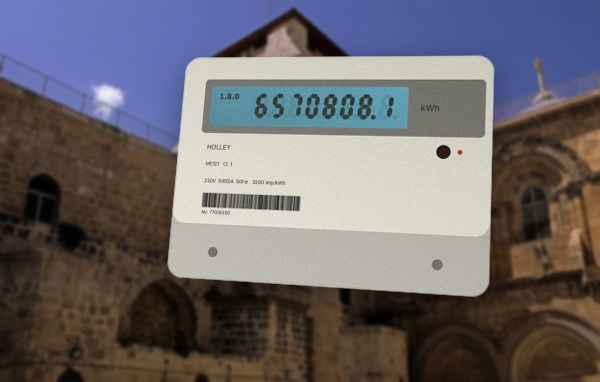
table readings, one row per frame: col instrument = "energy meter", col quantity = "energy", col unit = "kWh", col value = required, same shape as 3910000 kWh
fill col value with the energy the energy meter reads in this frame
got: 6570808.1 kWh
